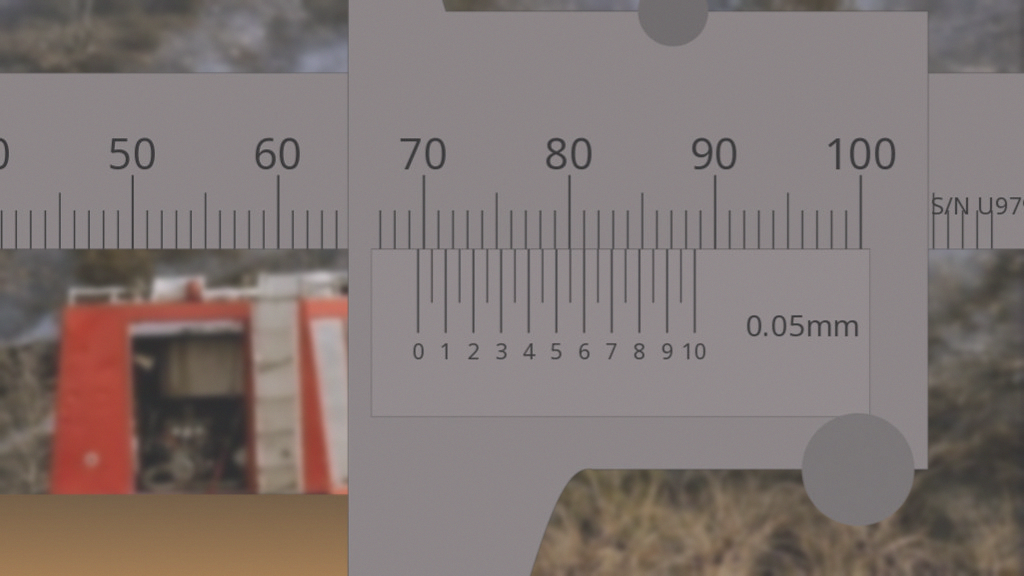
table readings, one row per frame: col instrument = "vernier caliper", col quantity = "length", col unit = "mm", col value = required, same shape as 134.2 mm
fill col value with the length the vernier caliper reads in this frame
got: 69.6 mm
